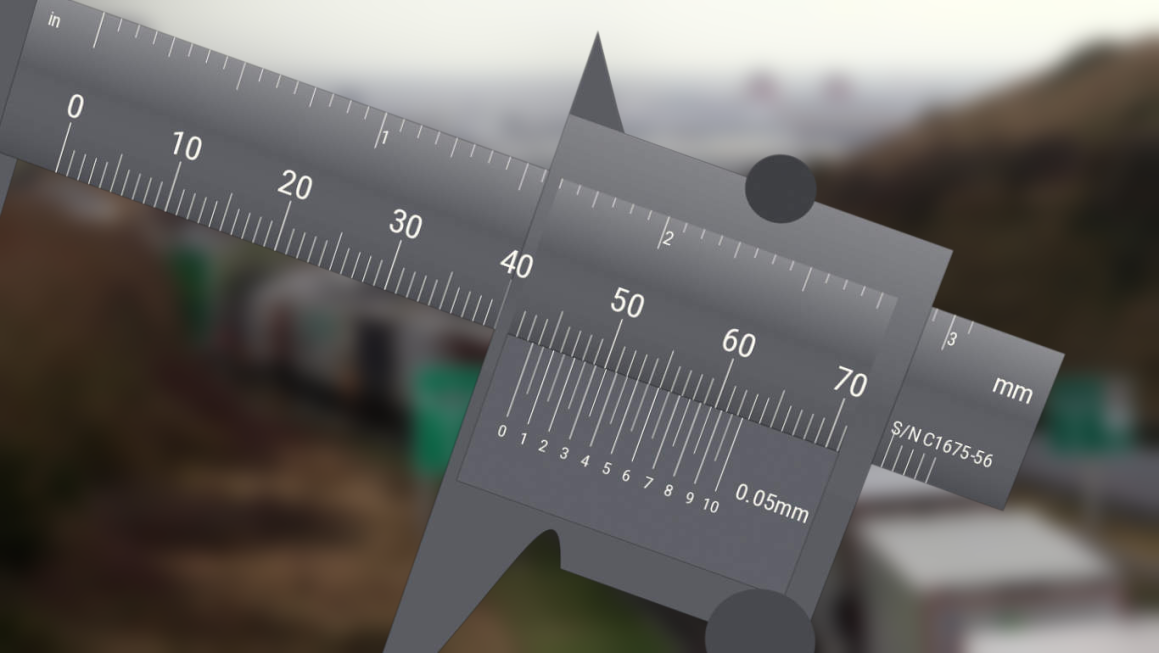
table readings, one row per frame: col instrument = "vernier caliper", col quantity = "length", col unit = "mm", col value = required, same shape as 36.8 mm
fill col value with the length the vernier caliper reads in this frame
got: 43.5 mm
